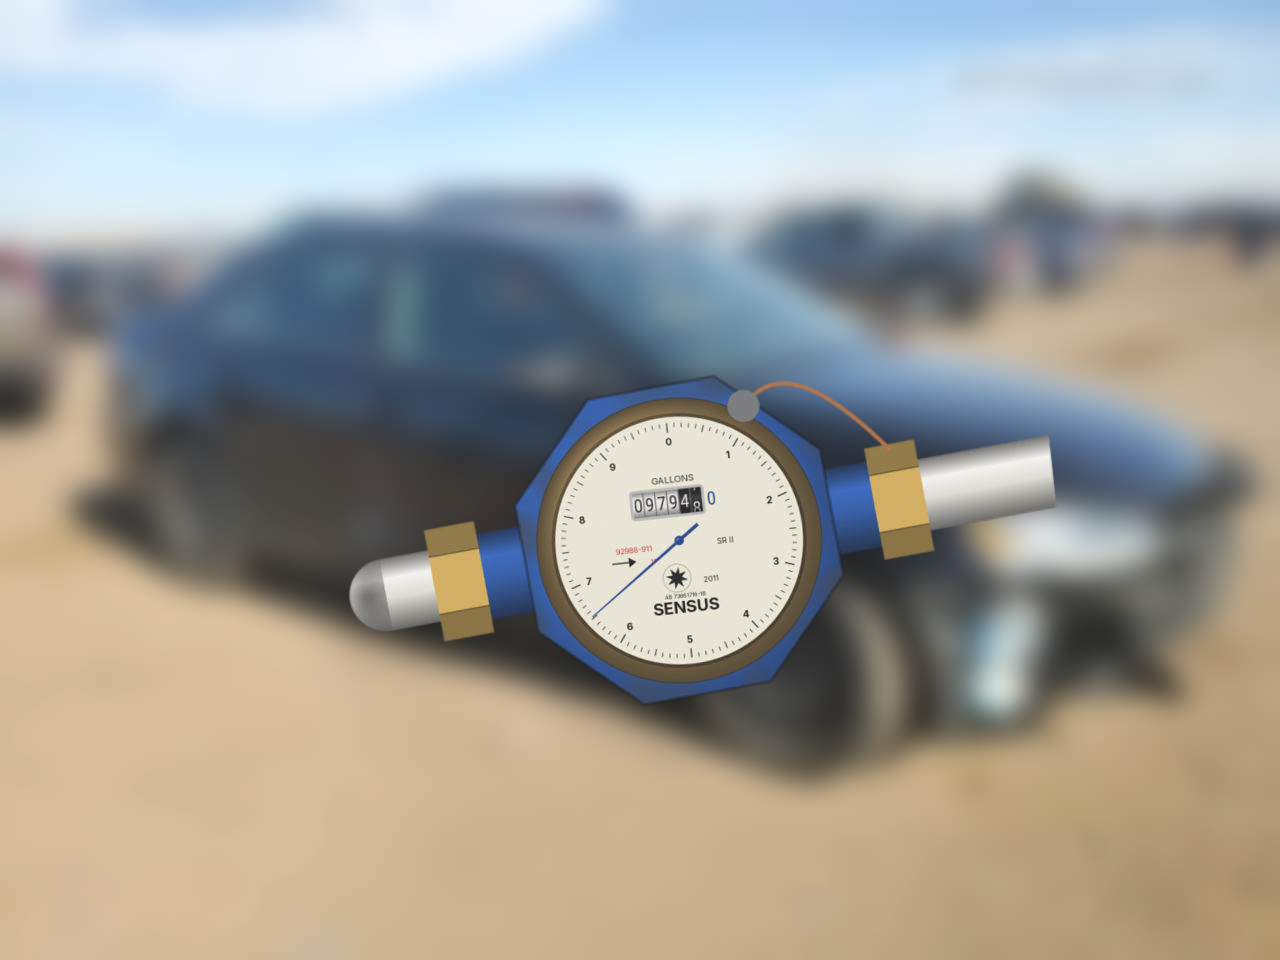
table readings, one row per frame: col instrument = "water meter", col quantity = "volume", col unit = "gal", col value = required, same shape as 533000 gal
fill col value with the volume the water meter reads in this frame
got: 979476.5 gal
